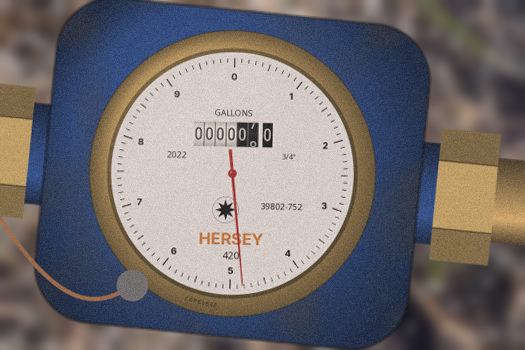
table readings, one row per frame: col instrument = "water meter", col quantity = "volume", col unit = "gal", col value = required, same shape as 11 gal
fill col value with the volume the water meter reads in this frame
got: 74.8 gal
